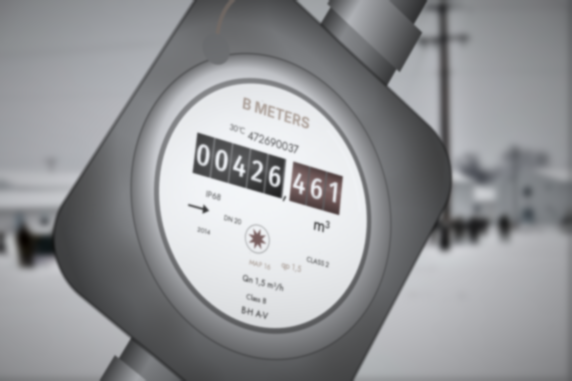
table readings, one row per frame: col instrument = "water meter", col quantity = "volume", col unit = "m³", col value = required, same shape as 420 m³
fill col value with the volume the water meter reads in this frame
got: 426.461 m³
